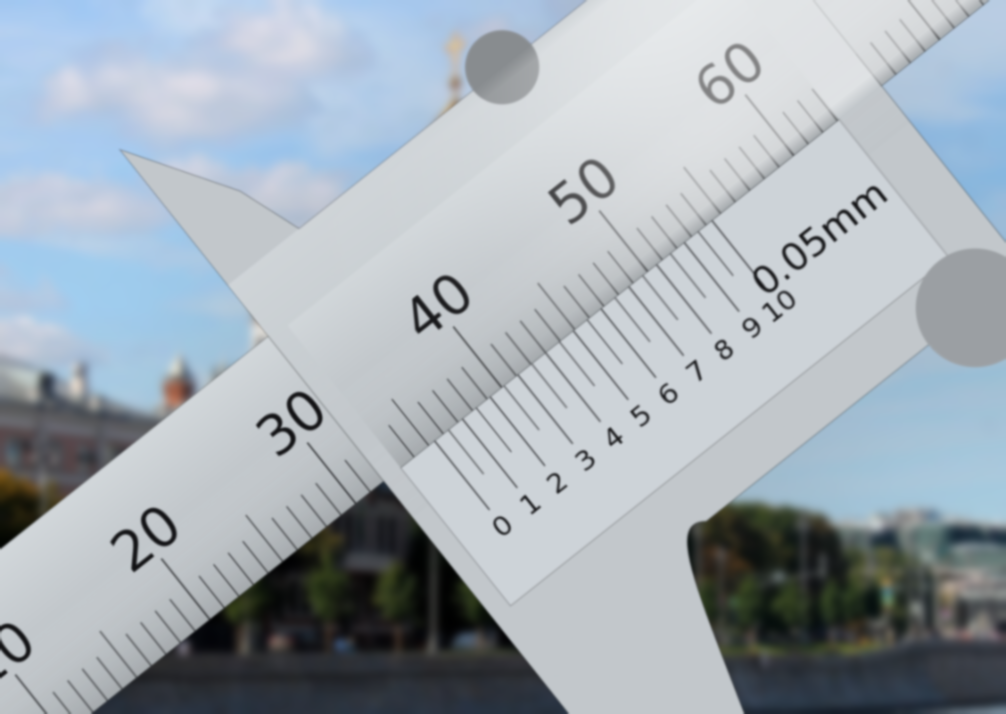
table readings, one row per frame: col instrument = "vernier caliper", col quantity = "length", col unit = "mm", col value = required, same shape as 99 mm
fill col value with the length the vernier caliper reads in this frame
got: 35.4 mm
